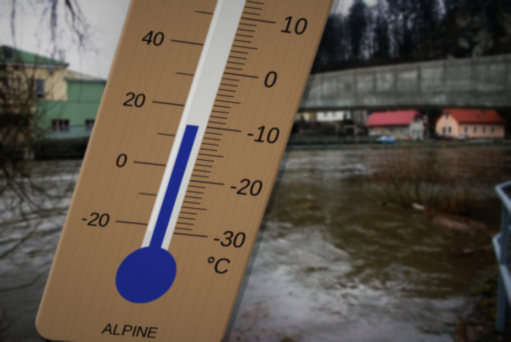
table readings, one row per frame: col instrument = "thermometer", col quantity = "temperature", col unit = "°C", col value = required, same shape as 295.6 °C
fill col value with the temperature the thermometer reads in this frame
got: -10 °C
